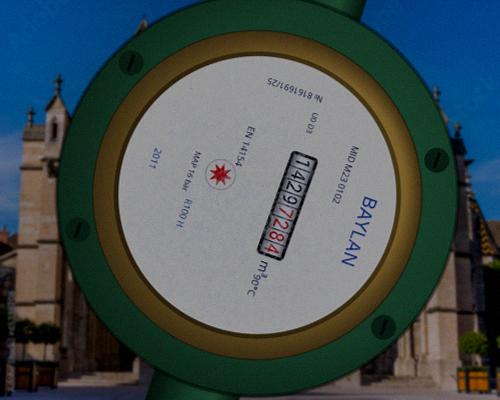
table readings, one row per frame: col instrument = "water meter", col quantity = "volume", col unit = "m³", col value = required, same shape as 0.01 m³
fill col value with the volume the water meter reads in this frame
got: 1429.7284 m³
